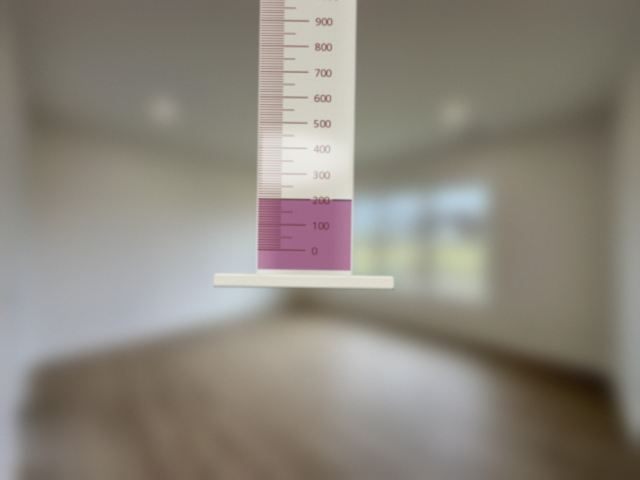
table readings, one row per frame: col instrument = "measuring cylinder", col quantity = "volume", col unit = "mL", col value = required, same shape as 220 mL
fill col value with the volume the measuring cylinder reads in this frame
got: 200 mL
